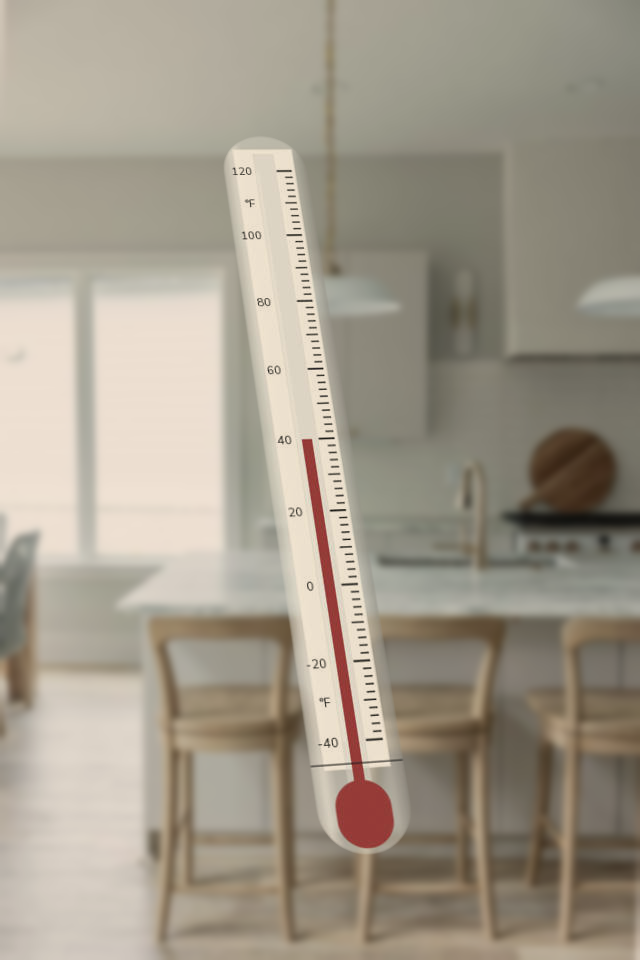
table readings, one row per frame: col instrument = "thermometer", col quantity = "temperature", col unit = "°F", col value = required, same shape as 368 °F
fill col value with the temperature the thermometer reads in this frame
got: 40 °F
